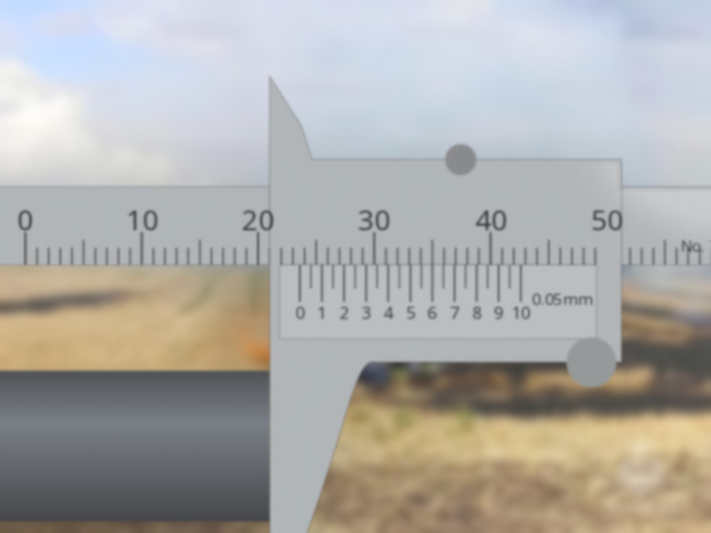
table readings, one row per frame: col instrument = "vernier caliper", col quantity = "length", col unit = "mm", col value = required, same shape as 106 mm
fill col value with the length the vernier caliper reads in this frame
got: 23.6 mm
